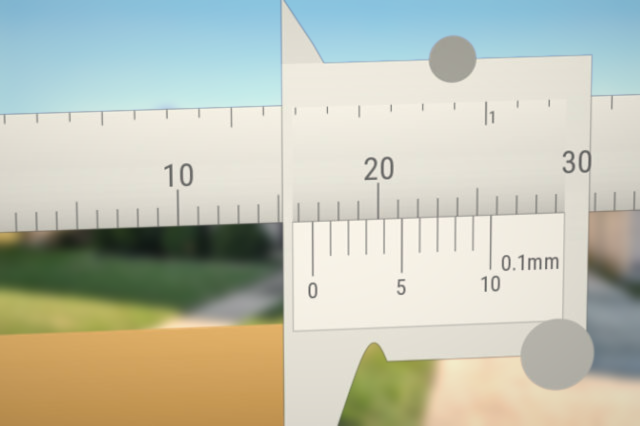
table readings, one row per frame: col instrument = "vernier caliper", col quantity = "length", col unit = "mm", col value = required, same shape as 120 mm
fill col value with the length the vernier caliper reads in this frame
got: 16.7 mm
